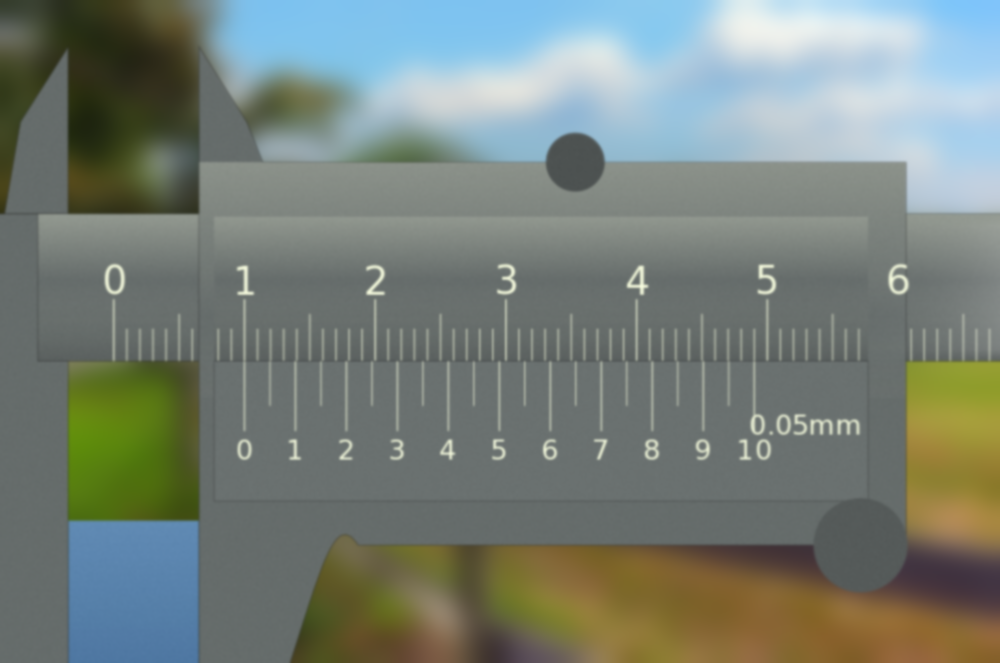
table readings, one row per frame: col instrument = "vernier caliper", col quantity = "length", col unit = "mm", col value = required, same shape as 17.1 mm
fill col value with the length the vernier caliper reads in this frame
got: 10.0 mm
